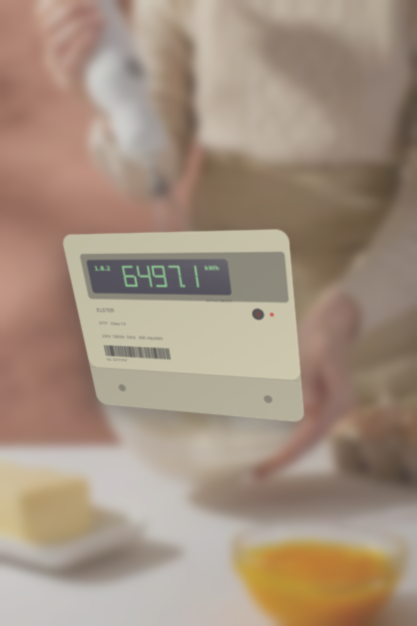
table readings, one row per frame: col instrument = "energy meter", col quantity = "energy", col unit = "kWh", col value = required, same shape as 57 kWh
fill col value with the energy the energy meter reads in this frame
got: 6497.1 kWh
